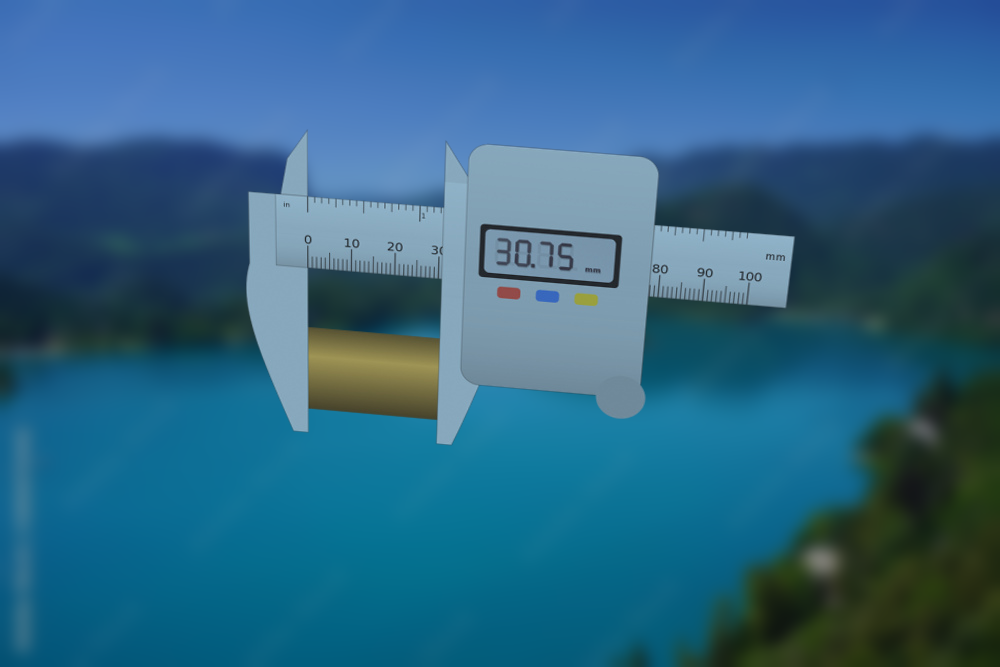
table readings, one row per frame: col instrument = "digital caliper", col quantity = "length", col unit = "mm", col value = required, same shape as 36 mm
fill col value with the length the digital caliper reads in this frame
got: 30.75 mm
